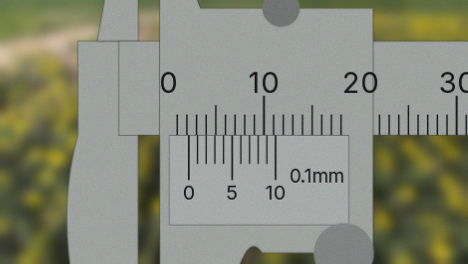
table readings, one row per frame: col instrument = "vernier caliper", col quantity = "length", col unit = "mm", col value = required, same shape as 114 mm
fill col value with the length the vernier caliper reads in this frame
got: 2.2 mm
